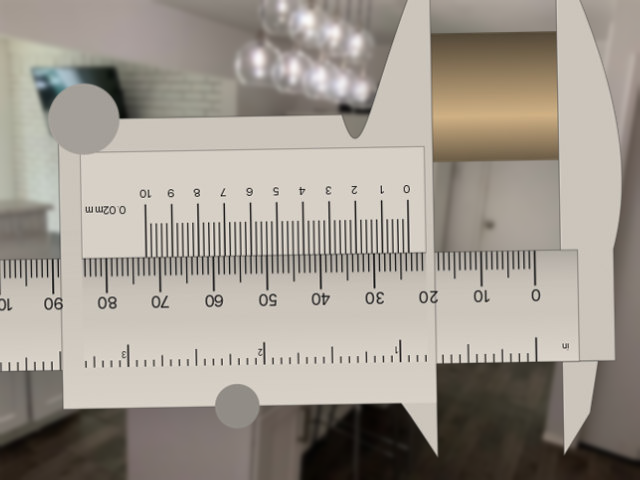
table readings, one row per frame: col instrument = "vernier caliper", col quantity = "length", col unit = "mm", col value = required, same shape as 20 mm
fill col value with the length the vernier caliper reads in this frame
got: 23.5 mm
